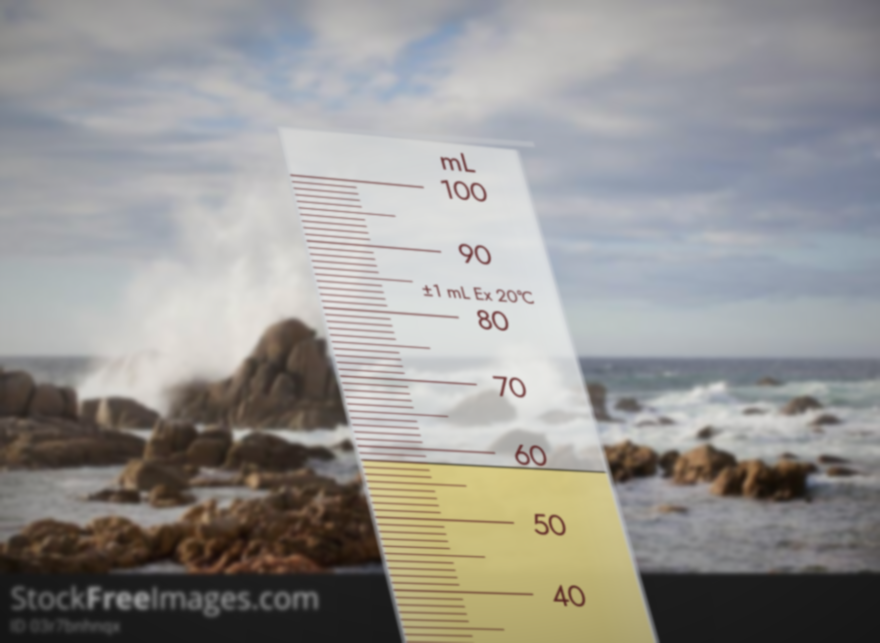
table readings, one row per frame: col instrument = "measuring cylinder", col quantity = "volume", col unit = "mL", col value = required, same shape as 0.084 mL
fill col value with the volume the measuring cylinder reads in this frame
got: 58 mL
